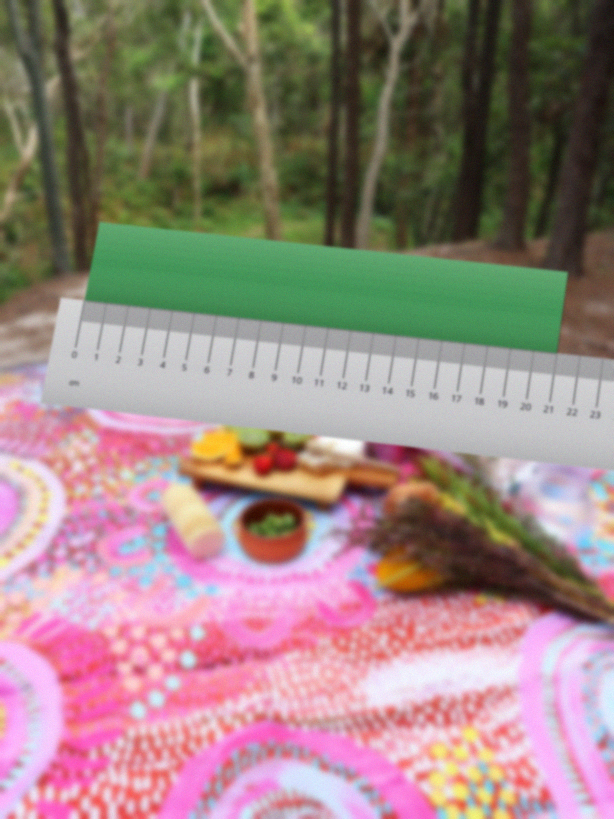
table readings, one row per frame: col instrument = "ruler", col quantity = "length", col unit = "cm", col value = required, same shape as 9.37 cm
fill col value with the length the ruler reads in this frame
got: 21 cm
